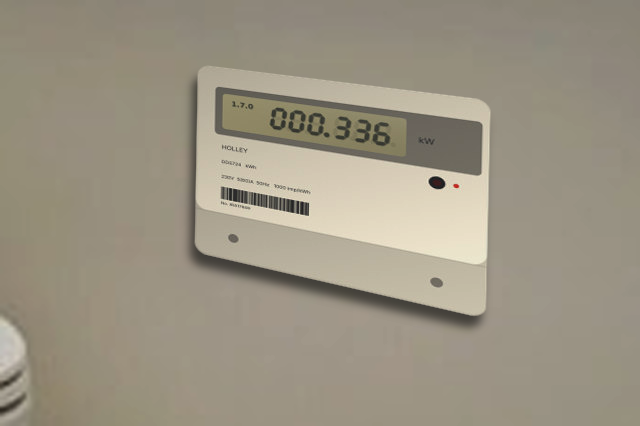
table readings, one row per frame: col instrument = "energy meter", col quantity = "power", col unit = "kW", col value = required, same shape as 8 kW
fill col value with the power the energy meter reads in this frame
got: 0.336 kW
